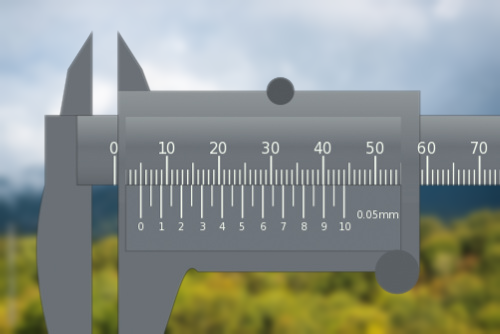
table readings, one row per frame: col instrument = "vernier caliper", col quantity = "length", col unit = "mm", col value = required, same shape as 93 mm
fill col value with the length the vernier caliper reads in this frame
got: 5.0 mm
